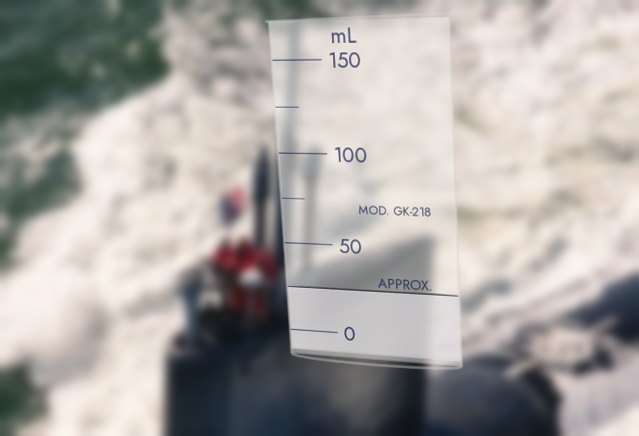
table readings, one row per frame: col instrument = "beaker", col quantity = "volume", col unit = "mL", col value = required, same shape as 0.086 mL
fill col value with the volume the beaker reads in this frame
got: 25 mL
